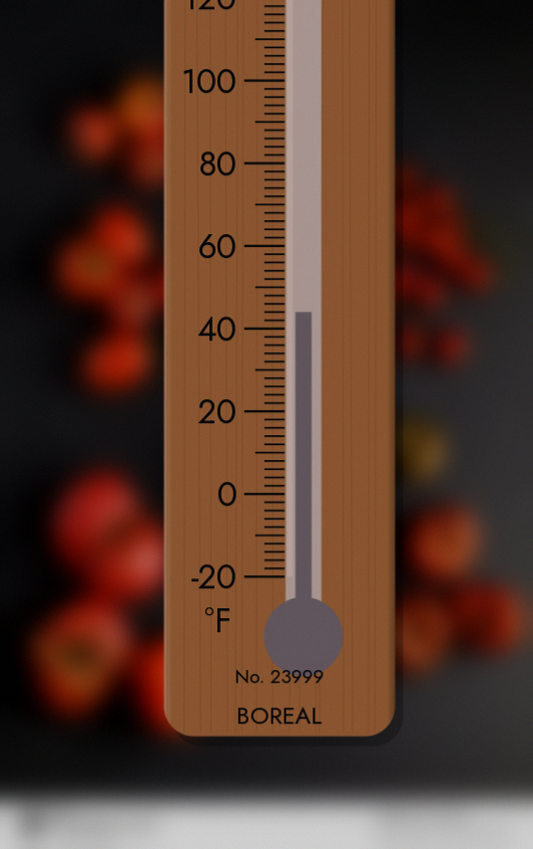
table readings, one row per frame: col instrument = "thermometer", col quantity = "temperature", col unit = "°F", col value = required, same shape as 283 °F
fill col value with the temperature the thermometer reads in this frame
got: 44 °F
